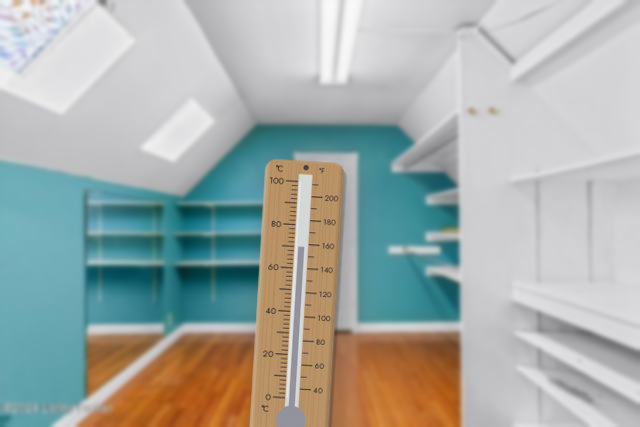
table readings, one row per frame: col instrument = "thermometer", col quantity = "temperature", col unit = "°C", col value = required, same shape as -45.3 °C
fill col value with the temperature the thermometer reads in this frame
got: 70 °C
